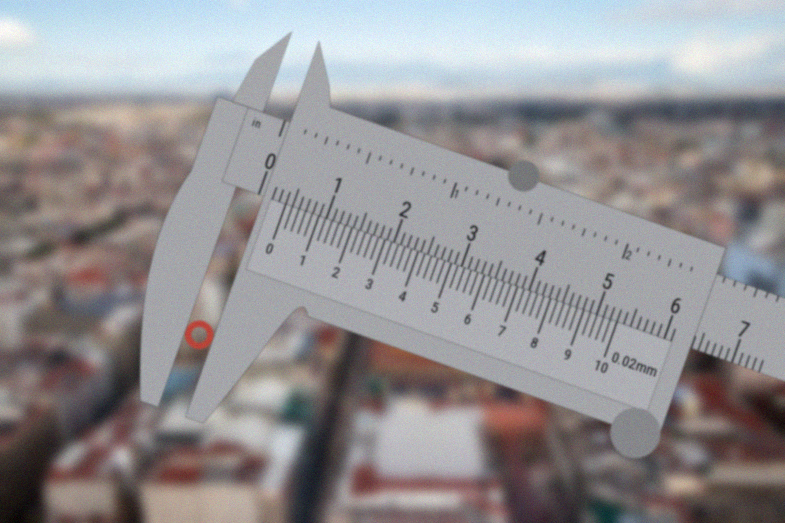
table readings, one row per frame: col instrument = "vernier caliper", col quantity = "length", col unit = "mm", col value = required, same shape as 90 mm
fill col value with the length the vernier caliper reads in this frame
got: 4.0 mm
